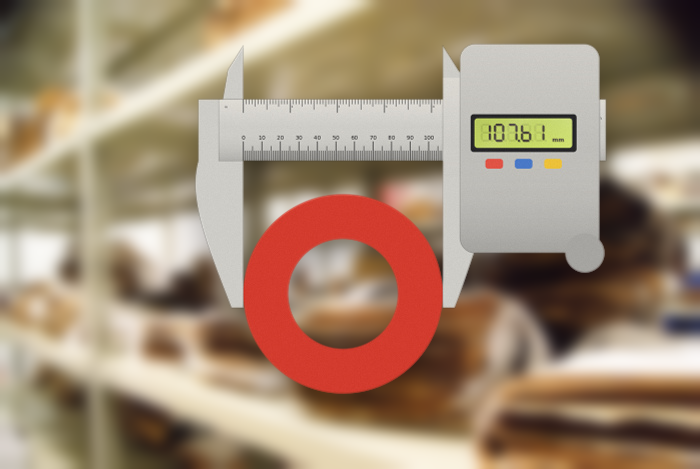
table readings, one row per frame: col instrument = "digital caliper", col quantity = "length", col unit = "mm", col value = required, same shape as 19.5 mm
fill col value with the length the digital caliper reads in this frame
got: 107.61 mm
